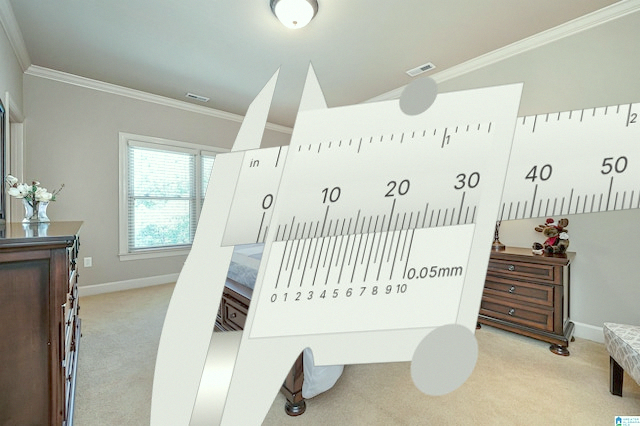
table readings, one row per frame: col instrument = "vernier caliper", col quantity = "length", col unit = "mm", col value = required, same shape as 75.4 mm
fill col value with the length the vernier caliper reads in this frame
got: 4.8 mm
